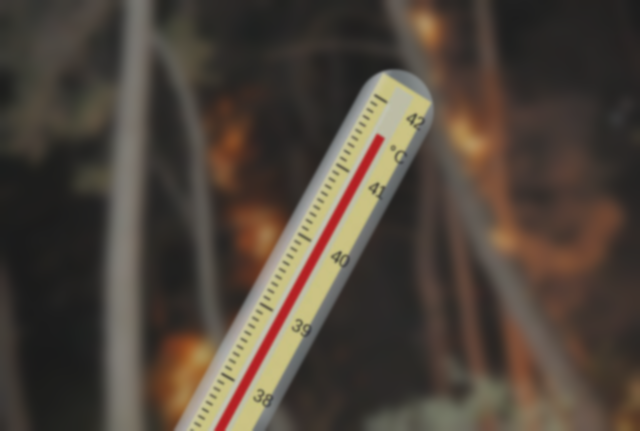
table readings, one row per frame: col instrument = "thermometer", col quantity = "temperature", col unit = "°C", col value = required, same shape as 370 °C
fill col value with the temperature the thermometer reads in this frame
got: 41.6 °C
